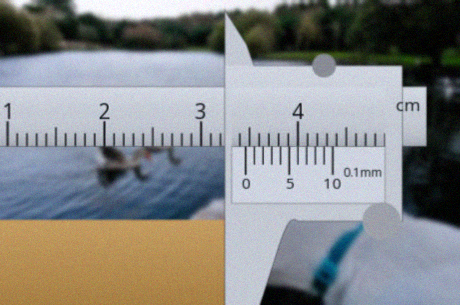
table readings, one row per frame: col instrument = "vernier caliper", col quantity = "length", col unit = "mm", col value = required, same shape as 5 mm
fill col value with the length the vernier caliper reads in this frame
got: 34.6 mm
